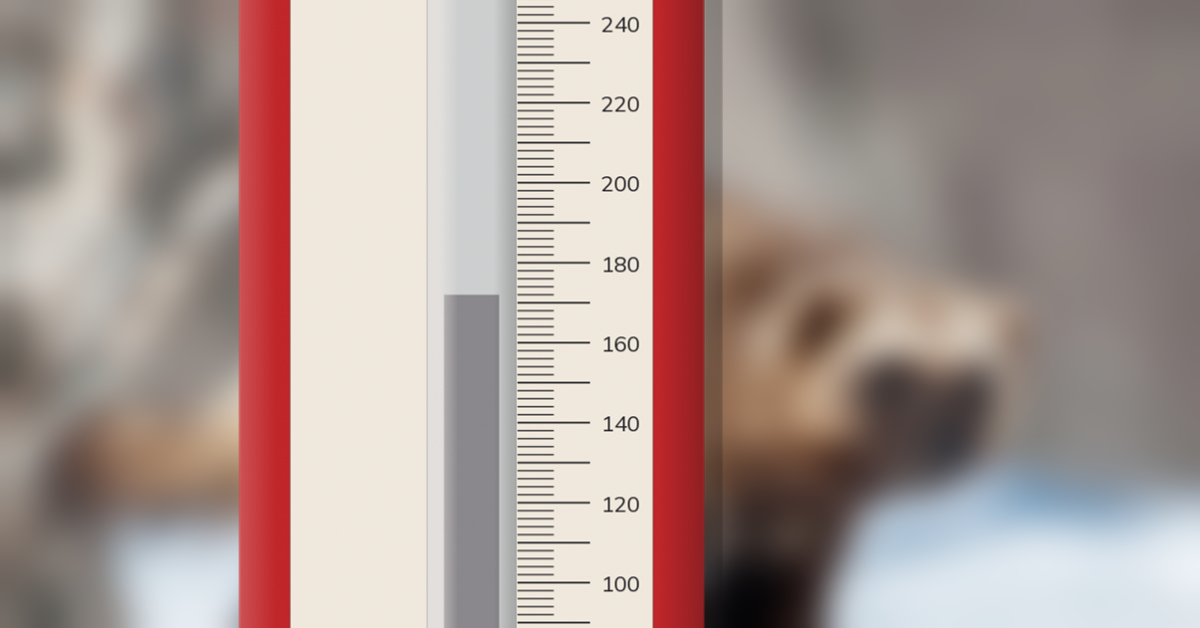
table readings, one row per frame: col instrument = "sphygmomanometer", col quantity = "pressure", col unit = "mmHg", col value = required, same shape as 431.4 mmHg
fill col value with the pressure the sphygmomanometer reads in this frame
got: 172 mmHg
